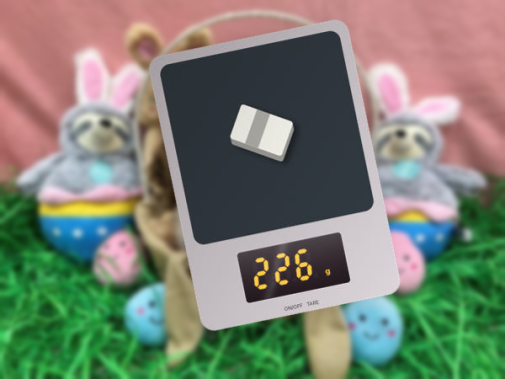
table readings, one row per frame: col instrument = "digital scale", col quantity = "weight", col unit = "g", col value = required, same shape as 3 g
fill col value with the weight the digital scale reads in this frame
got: 226 g
